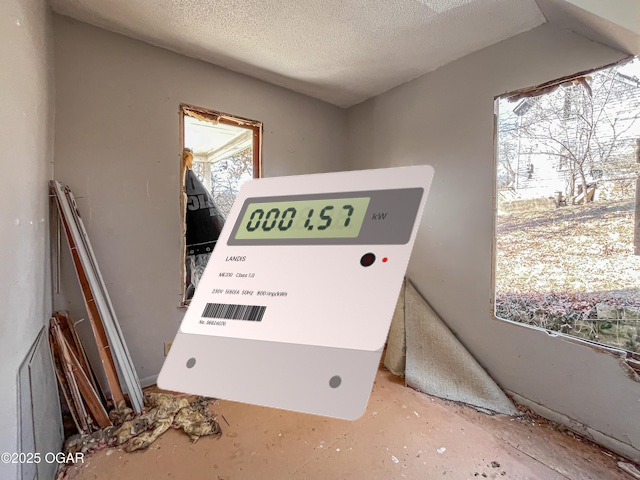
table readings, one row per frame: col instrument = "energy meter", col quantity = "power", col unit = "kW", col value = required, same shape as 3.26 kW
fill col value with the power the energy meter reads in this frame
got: 1.57 kW
